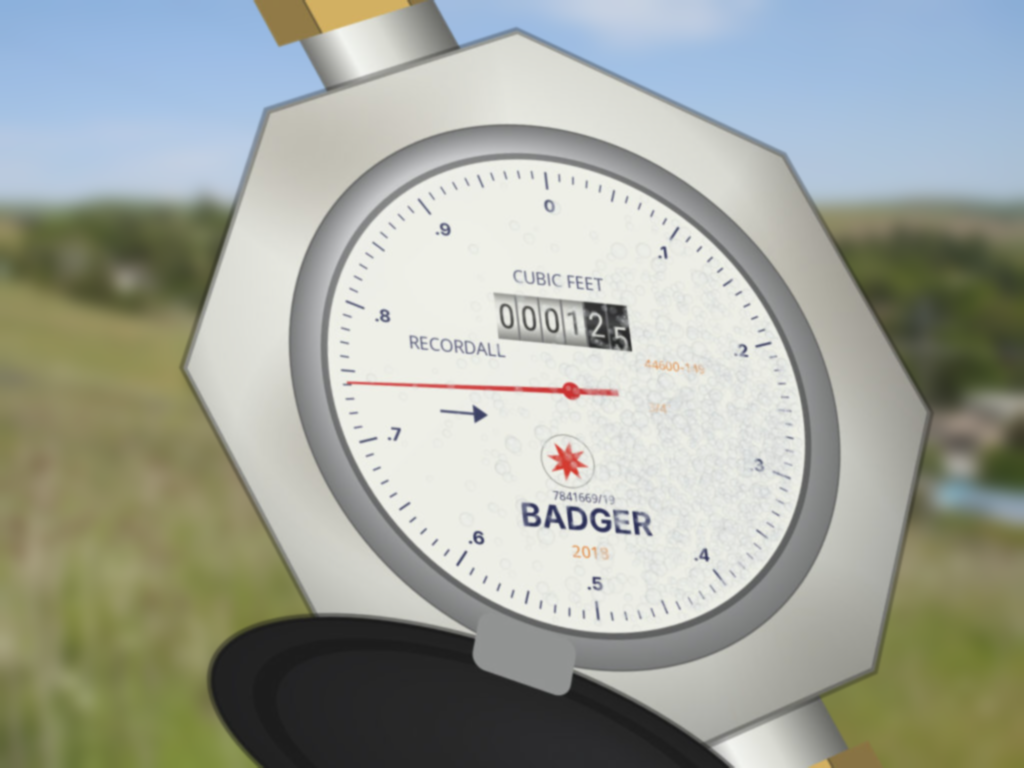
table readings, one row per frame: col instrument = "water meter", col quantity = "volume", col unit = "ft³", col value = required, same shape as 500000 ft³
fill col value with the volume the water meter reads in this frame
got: 124.74 ft³
